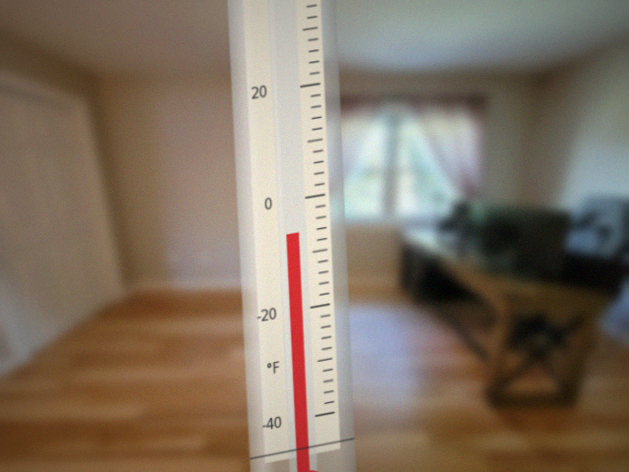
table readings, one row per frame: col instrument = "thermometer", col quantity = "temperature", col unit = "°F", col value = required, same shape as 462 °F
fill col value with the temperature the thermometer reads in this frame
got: -6 °F
